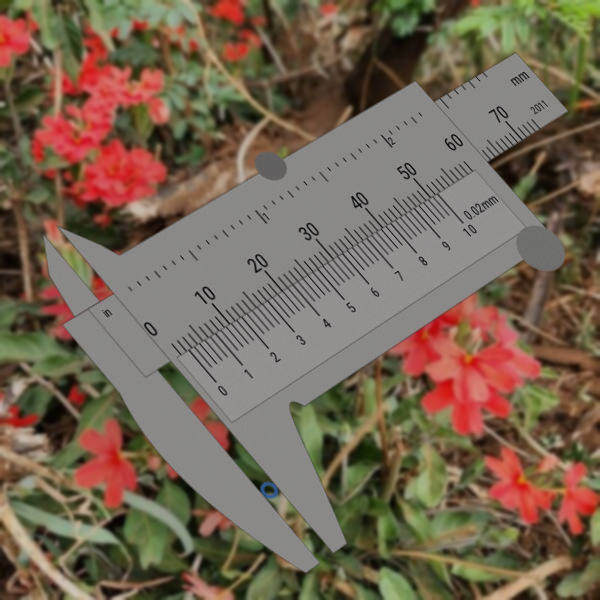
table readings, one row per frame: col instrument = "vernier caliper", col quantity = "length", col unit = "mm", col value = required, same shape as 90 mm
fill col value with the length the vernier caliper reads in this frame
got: 2.4 mm
